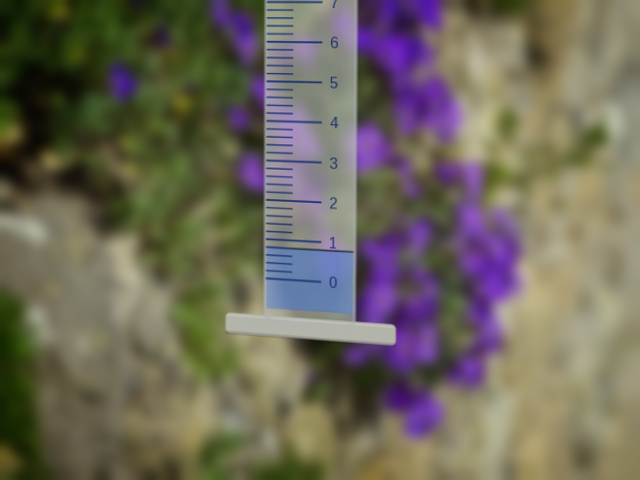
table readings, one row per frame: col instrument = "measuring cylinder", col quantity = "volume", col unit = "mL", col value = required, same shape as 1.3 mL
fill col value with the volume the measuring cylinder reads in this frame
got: 0.8 mL
